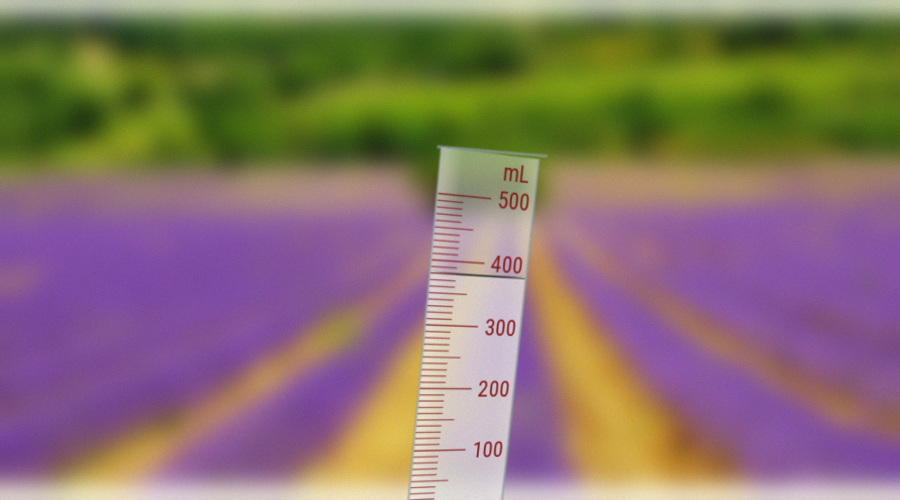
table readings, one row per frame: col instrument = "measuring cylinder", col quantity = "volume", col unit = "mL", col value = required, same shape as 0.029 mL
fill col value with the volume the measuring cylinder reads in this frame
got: 380 mL
